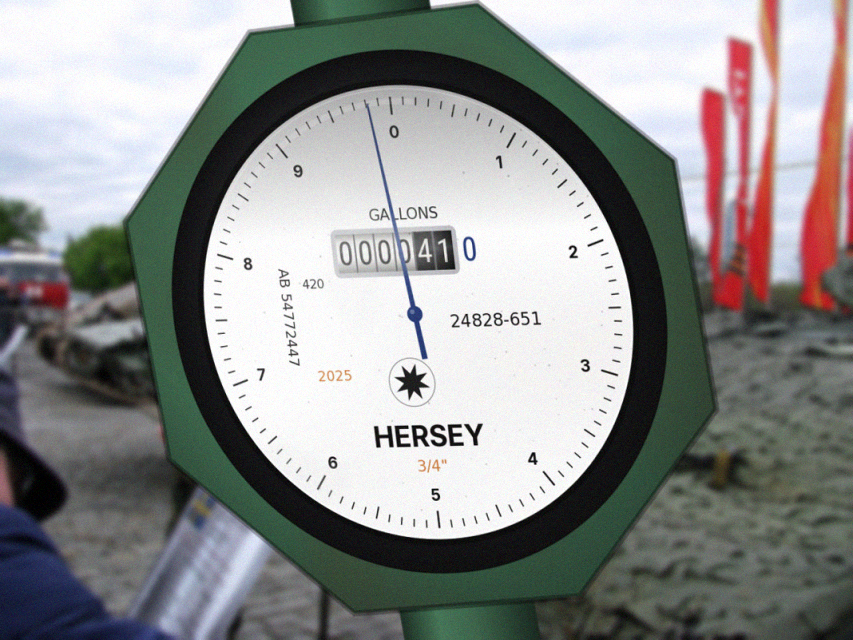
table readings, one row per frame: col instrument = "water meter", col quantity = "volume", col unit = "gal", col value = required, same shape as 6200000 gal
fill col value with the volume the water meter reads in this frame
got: 409.8 gal
